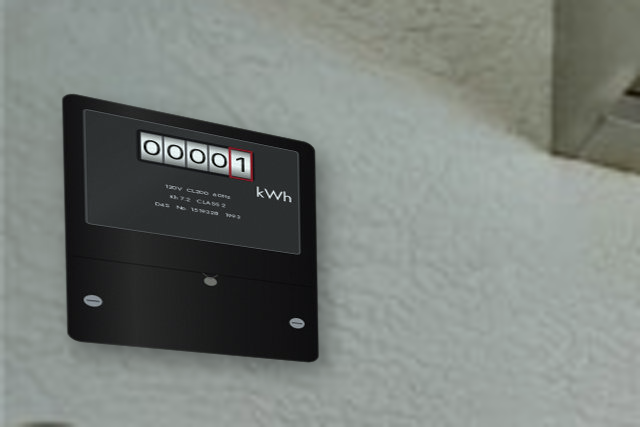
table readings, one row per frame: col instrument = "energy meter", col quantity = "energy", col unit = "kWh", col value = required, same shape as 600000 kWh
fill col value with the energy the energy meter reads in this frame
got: 0.1 kWh
